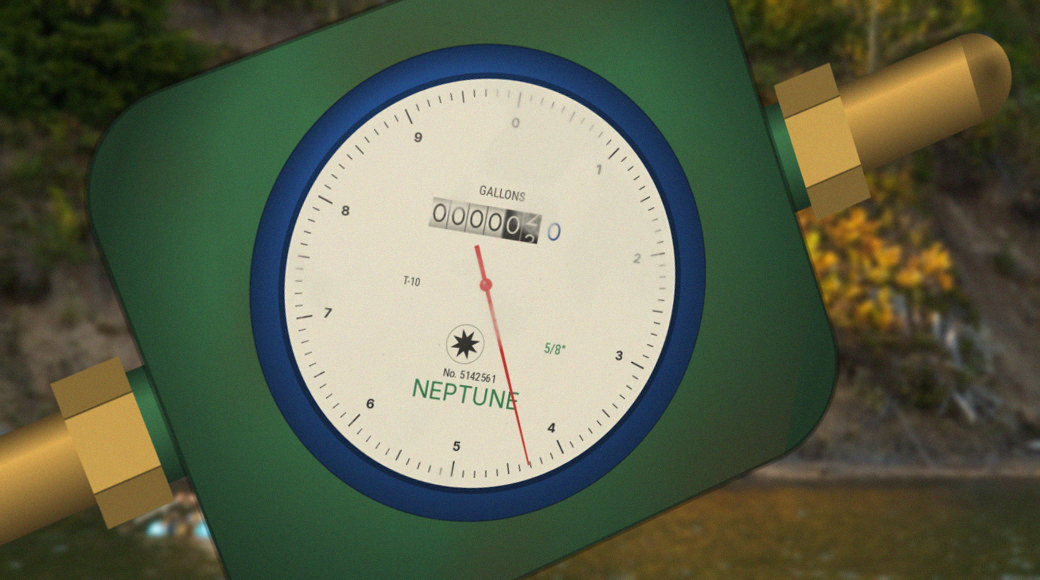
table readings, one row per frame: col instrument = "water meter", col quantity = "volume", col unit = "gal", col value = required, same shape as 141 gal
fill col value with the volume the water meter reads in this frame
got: 24.3 gal
